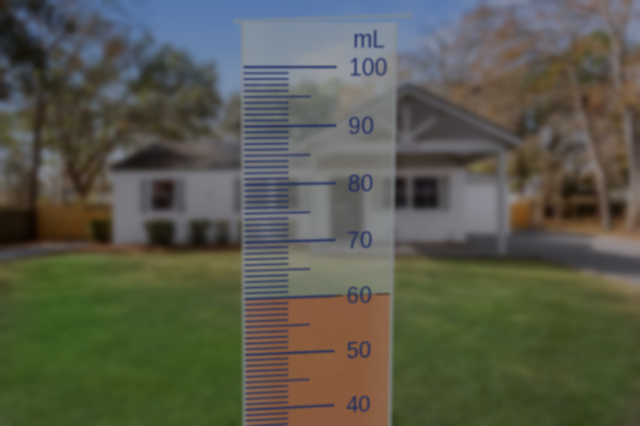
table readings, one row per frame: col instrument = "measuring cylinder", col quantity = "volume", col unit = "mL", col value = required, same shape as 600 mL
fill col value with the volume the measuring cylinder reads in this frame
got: 60 mL
